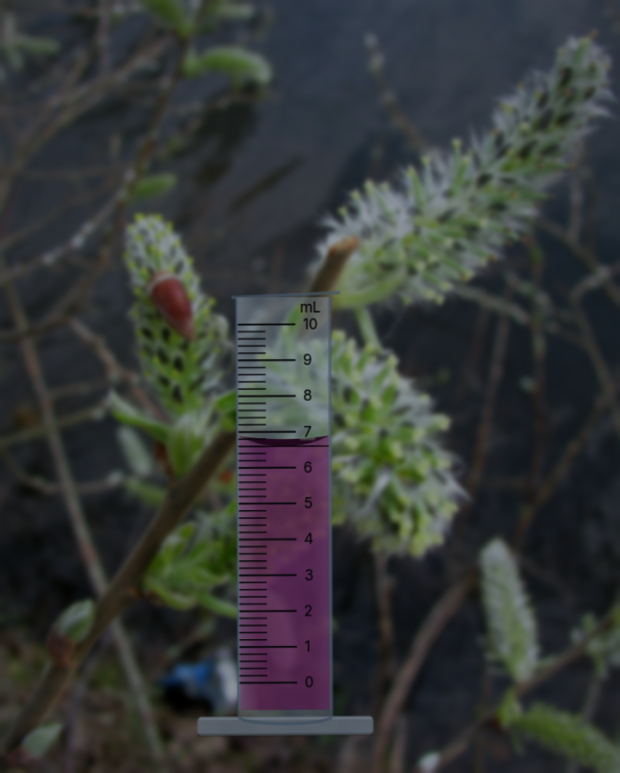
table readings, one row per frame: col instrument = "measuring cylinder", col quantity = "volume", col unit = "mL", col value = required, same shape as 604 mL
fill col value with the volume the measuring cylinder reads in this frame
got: 6.6 mL
